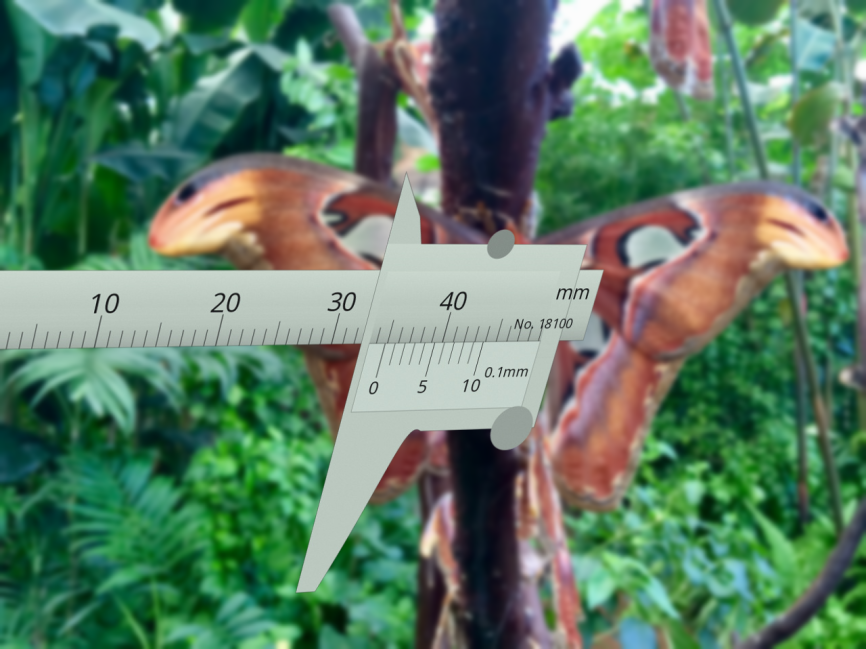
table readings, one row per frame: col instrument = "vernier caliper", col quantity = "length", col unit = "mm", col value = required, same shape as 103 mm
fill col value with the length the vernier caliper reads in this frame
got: 34.8 mm
